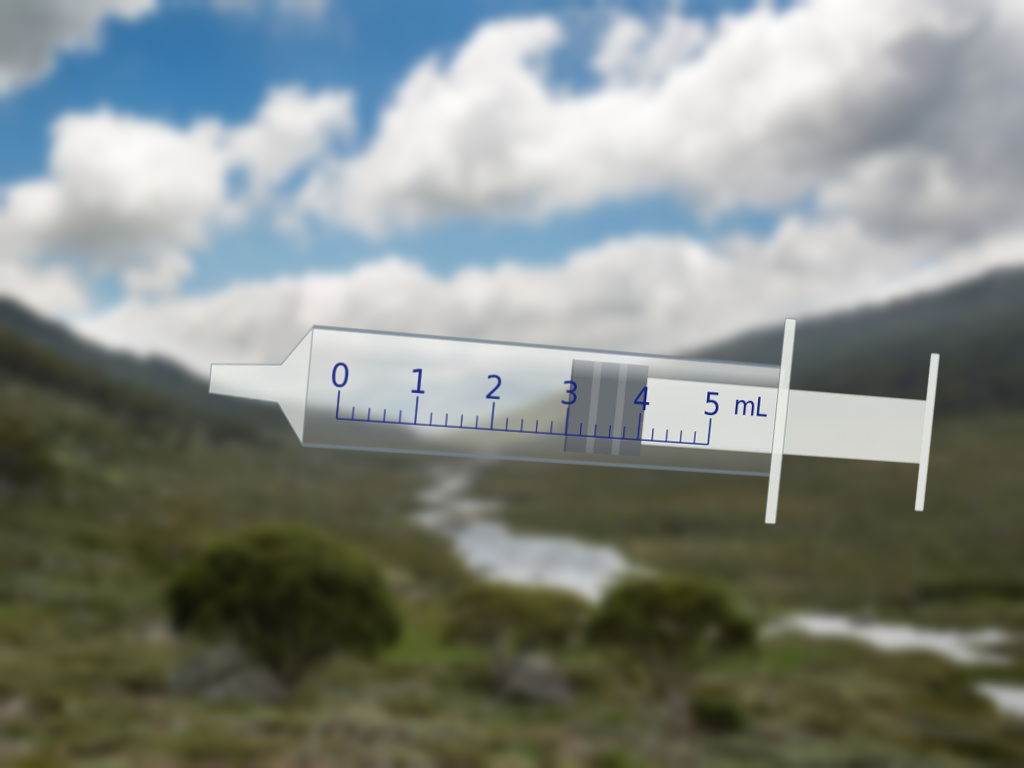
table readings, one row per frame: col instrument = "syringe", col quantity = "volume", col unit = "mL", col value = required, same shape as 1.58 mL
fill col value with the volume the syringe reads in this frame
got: 3 mL
